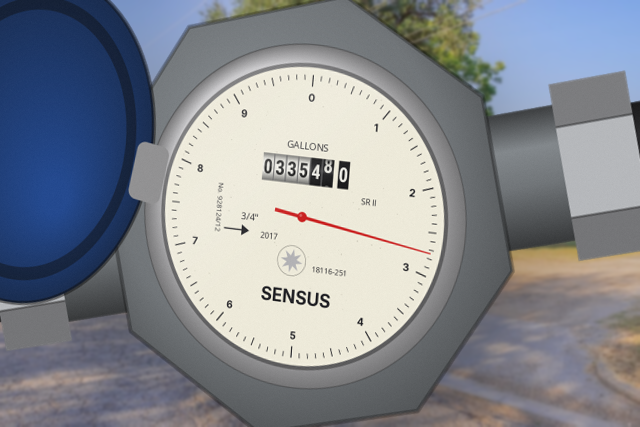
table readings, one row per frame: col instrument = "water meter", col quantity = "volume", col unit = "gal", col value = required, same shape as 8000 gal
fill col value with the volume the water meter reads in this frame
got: 335482.7 gal
